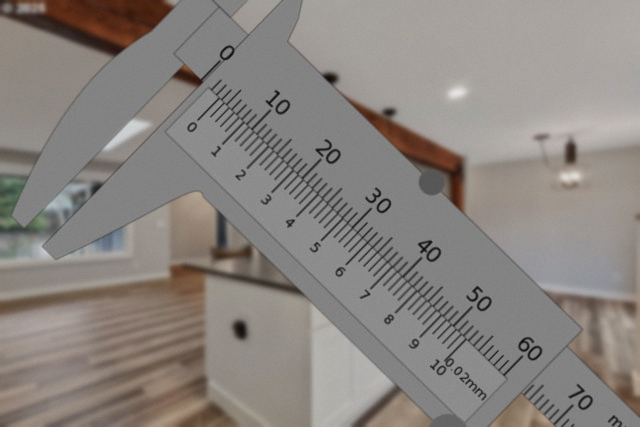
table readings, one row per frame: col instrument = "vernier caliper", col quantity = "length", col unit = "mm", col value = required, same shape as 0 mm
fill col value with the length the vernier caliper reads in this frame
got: 3.6 mm
